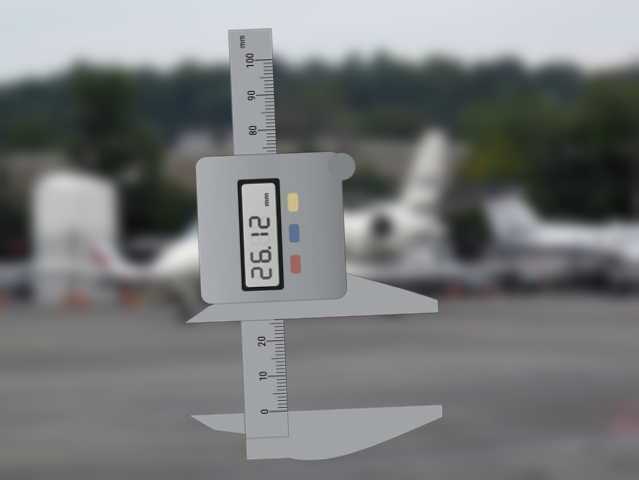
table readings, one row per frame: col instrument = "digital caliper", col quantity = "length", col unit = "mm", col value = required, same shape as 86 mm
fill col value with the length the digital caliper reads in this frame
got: 26.12 mm
